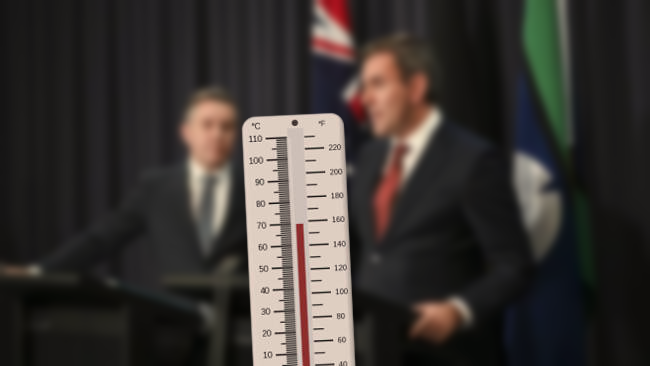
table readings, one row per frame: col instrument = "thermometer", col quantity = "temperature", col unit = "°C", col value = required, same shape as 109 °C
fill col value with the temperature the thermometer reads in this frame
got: 70 °C
